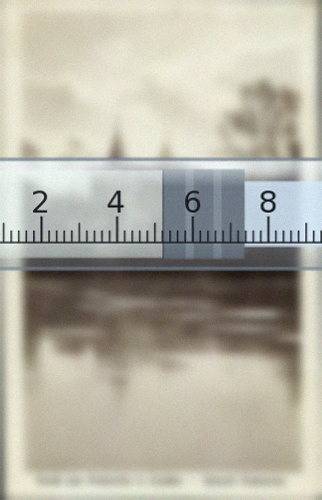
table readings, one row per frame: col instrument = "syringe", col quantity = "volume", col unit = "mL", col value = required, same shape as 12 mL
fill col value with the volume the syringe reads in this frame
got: 5.2 mL
